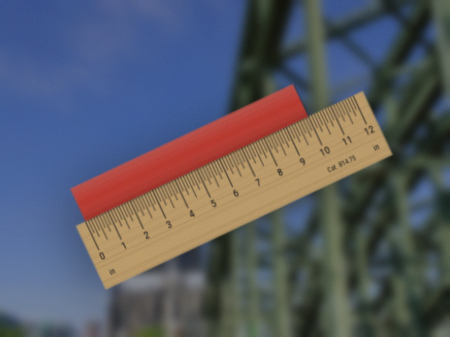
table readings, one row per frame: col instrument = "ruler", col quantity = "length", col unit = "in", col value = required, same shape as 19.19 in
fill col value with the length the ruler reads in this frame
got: 10 in
